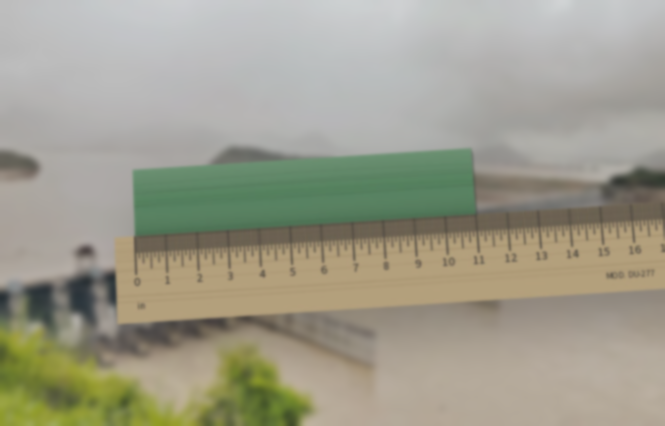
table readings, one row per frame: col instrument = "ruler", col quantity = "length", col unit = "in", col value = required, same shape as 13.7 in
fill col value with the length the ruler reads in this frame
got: 11 in
